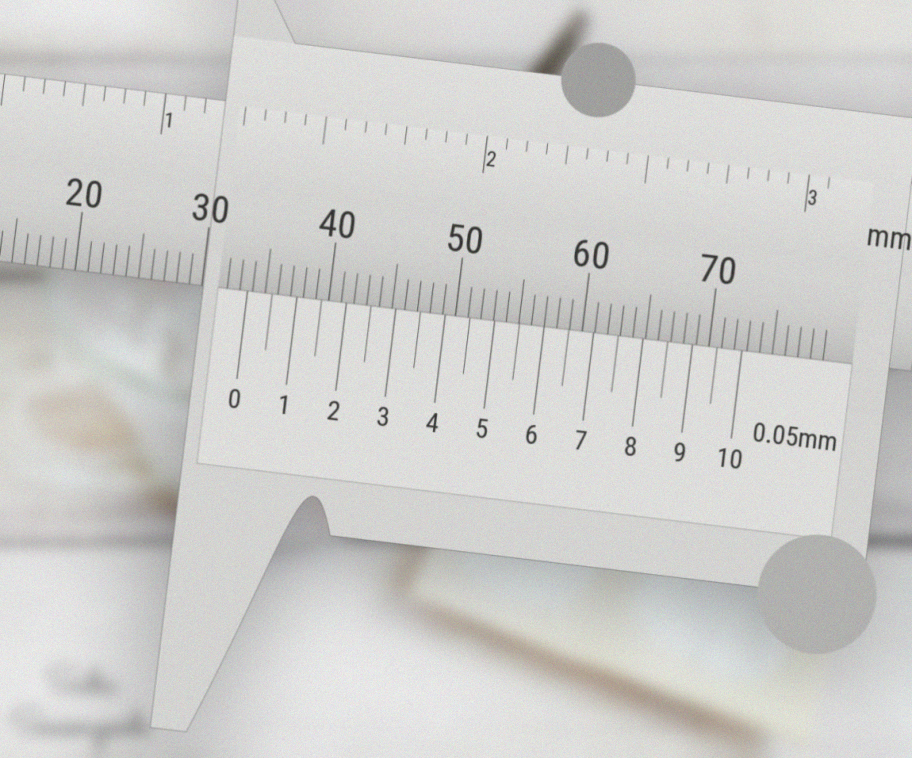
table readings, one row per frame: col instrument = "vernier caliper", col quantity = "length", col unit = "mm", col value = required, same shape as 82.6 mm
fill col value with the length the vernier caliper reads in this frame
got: 33.6 mm
